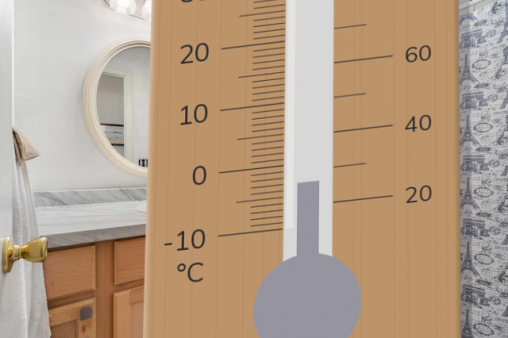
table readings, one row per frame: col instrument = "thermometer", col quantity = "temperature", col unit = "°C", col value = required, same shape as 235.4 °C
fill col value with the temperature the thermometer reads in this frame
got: -3 °C
